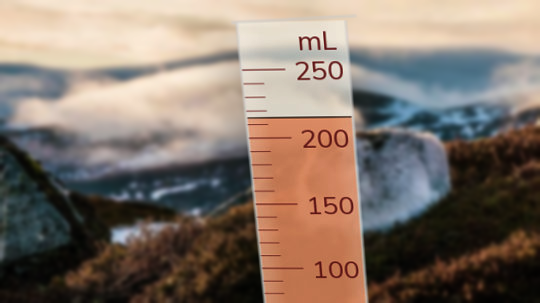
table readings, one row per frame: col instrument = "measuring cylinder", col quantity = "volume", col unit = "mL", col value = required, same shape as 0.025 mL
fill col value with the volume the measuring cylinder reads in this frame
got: 215 mL
